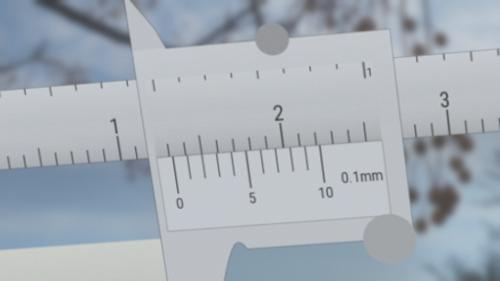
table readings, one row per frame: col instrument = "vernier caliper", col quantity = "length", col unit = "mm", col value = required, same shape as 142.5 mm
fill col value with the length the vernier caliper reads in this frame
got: 13.2 mm
